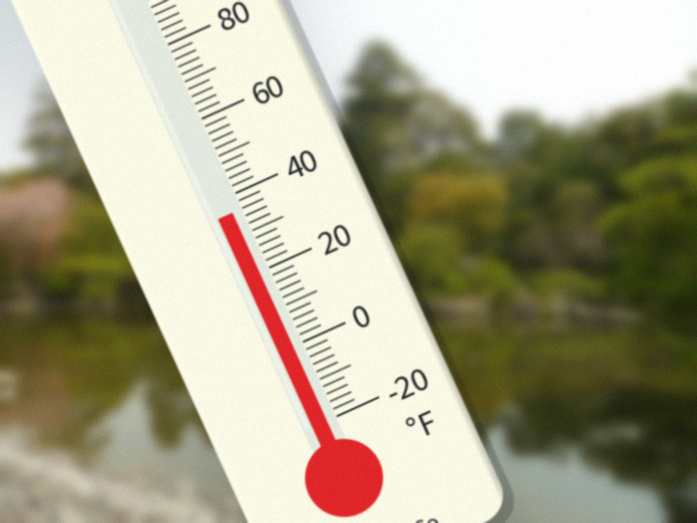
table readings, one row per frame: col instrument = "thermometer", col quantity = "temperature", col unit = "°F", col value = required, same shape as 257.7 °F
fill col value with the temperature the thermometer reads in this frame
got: 36 °F
